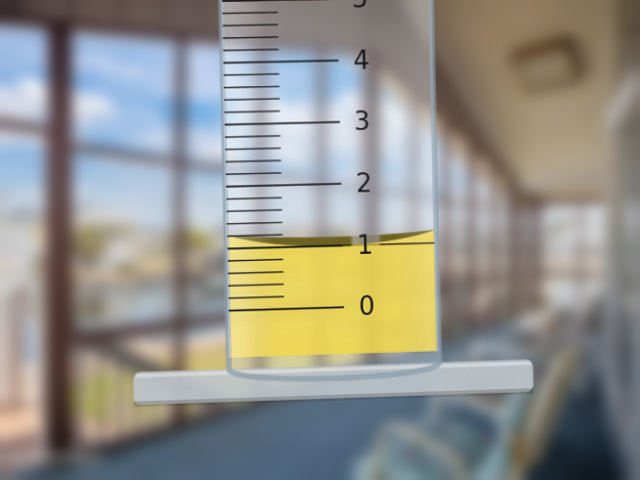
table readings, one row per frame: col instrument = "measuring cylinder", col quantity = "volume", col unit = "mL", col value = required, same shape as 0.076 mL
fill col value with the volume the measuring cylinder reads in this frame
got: 1 mL
